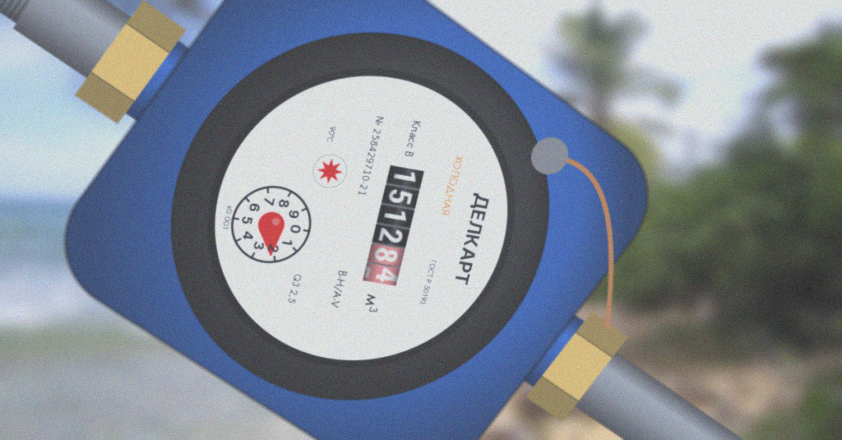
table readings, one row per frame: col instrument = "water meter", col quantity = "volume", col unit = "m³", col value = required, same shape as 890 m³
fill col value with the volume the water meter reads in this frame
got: 1512.842 m³
